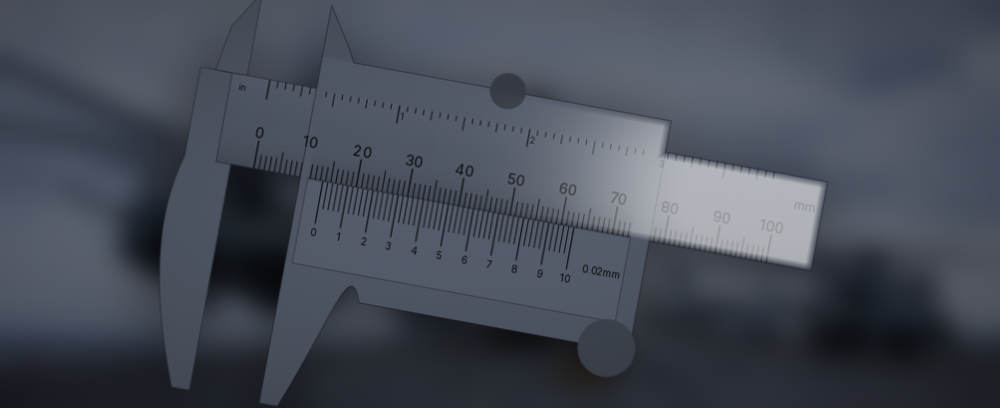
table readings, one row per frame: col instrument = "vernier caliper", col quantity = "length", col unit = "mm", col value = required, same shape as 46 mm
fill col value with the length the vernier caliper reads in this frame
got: 13.5 mm
